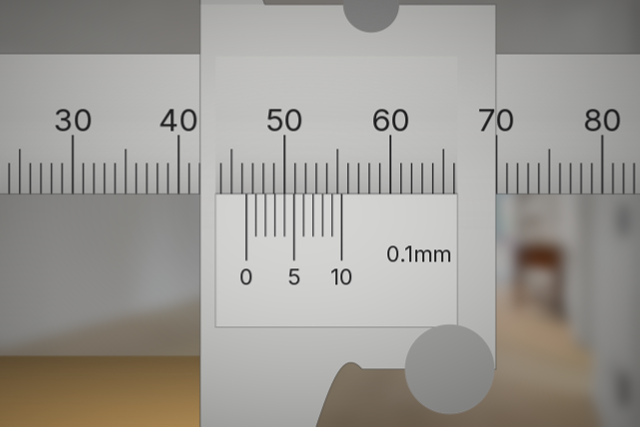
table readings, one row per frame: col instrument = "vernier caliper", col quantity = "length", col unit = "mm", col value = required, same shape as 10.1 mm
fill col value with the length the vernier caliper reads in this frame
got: 46.4 mm
